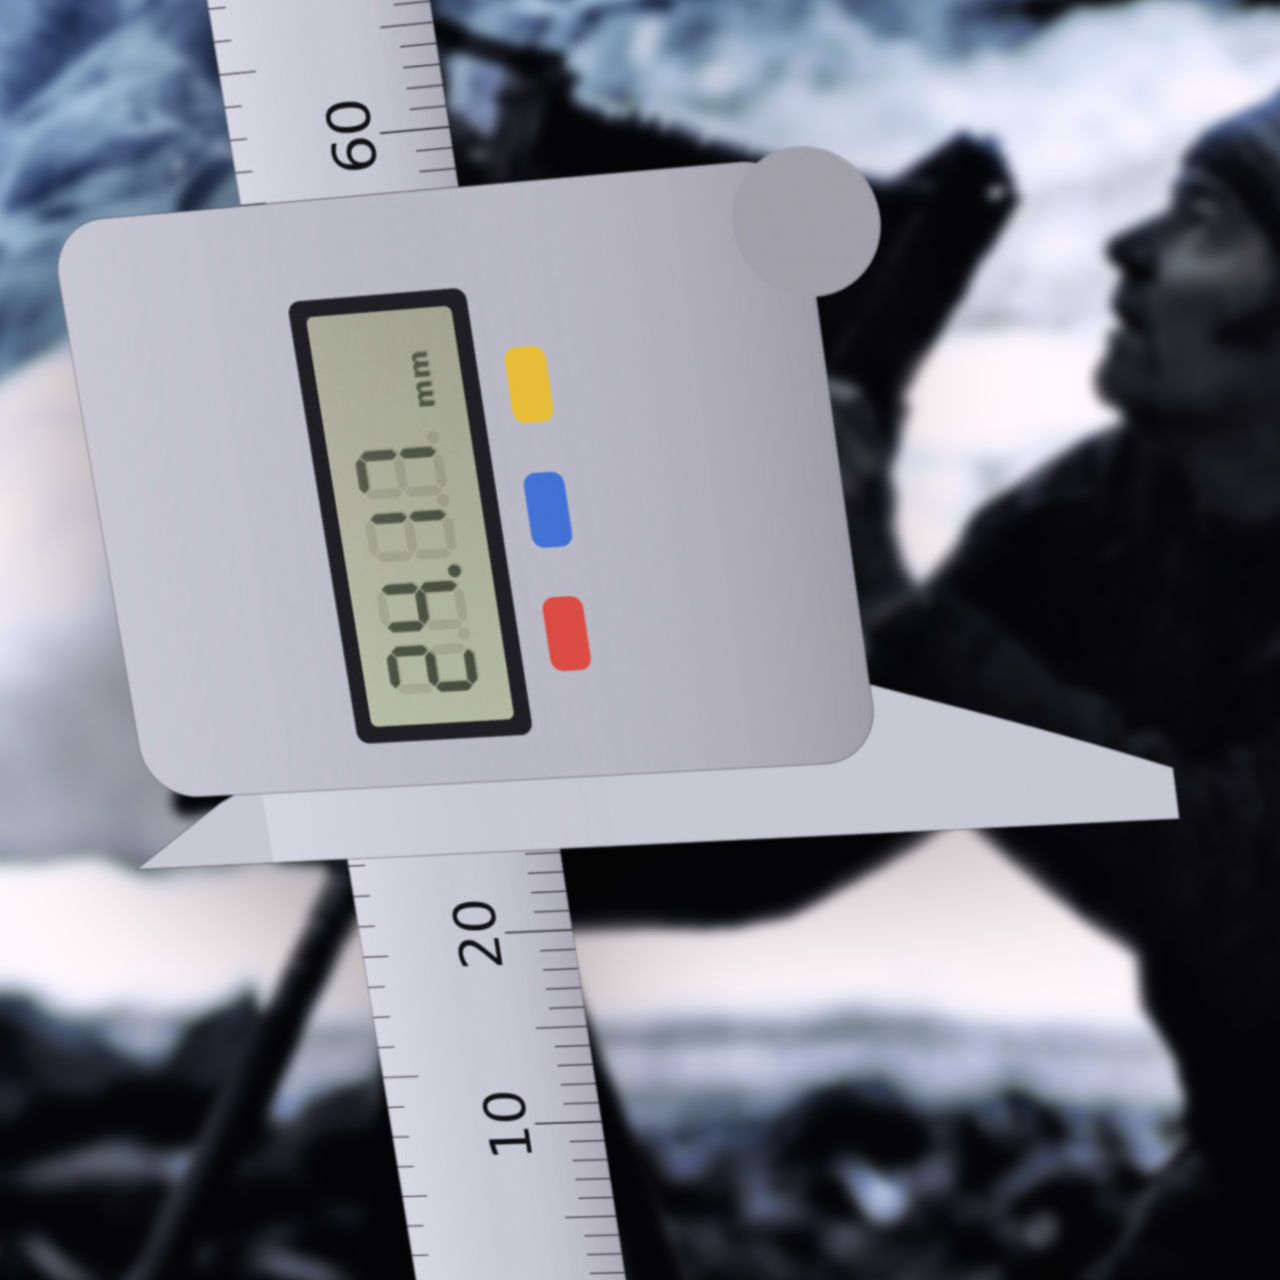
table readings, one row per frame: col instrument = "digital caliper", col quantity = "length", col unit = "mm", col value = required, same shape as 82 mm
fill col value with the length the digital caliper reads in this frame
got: 24.17 mm
